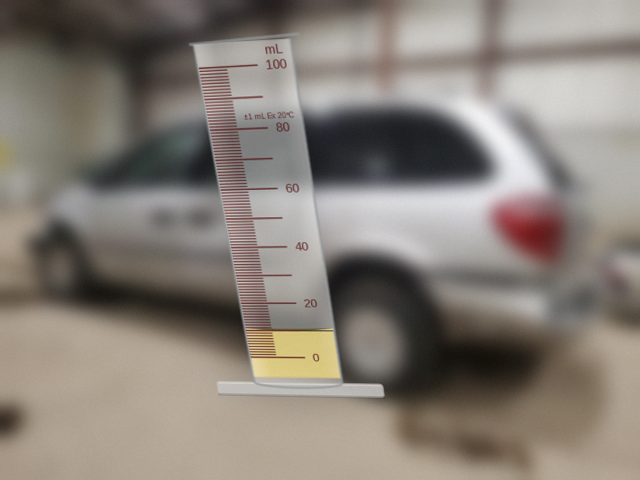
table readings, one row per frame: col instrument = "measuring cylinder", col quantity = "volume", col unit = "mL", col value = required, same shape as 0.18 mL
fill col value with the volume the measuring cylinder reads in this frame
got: 10 mL
